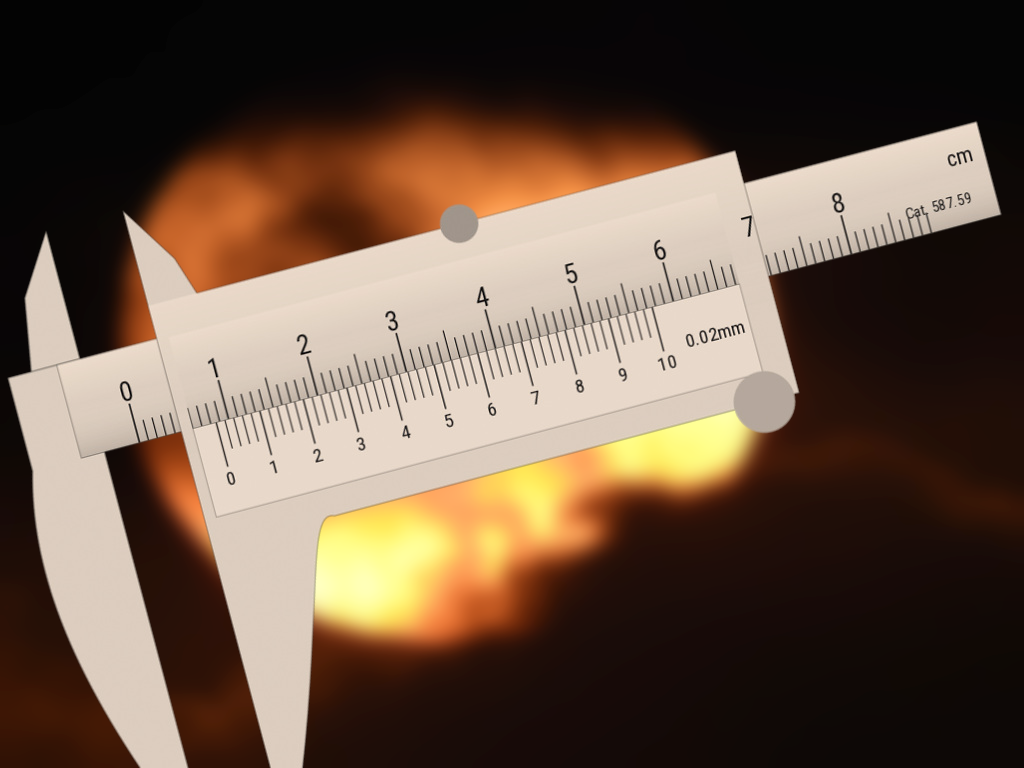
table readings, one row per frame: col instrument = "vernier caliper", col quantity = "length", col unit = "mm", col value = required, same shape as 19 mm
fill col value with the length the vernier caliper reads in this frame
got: 8.6 mm
